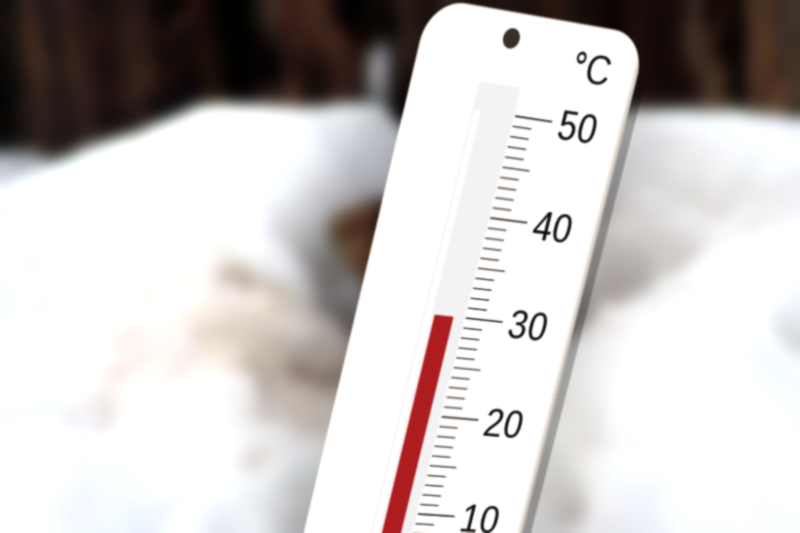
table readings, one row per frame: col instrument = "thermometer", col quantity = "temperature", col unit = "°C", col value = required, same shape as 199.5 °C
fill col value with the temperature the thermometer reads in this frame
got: 30 °C
